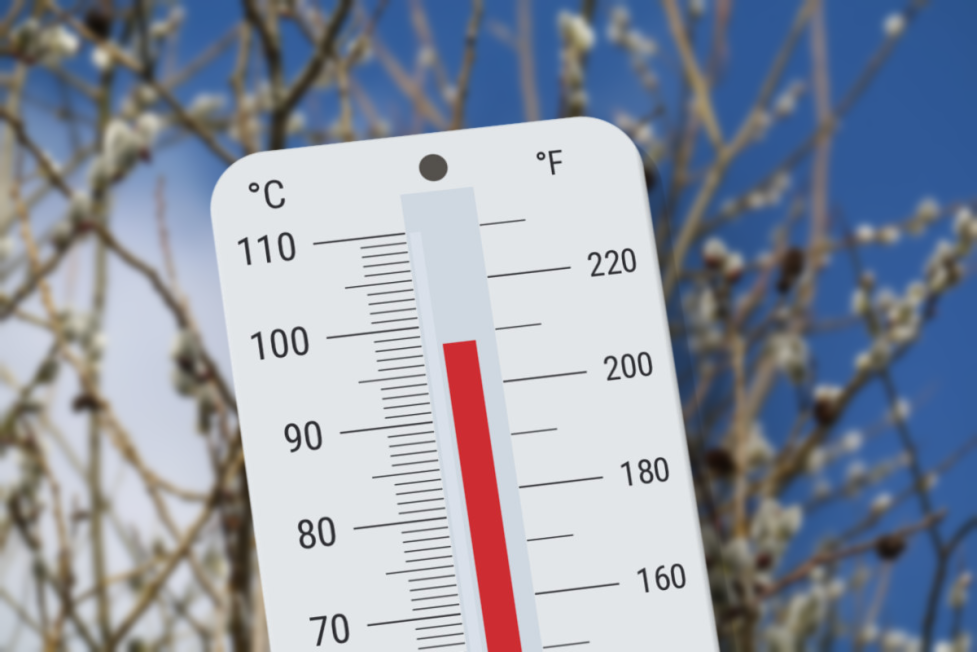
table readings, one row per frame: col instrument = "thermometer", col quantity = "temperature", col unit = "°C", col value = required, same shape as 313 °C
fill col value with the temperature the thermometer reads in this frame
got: 98 °C
